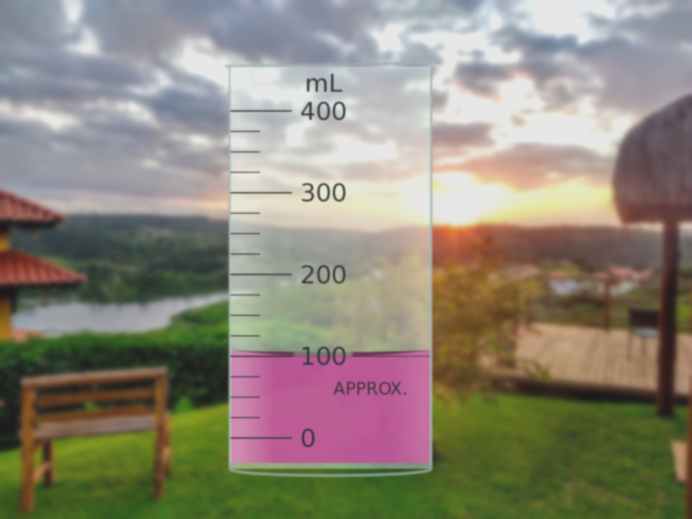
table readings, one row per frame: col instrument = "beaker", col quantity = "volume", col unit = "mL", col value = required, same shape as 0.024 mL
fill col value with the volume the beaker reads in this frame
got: 100 mL
